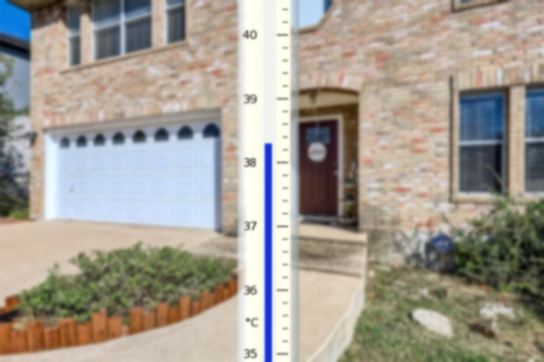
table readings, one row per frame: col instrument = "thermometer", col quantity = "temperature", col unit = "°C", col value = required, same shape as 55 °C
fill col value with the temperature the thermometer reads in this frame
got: 38.3 °C
